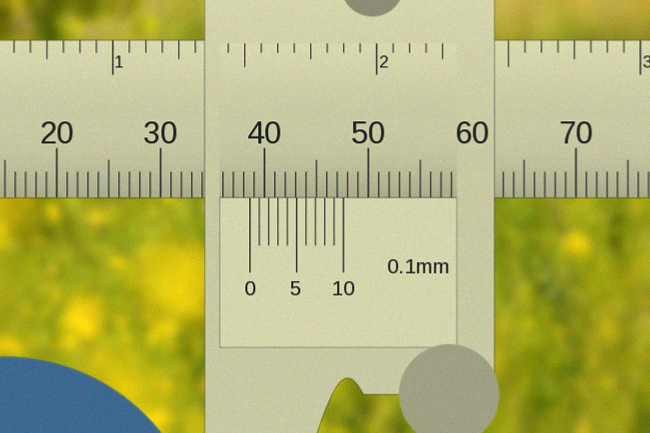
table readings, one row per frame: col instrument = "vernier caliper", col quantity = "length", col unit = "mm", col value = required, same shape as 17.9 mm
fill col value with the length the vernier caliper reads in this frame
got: 38.6 mm
